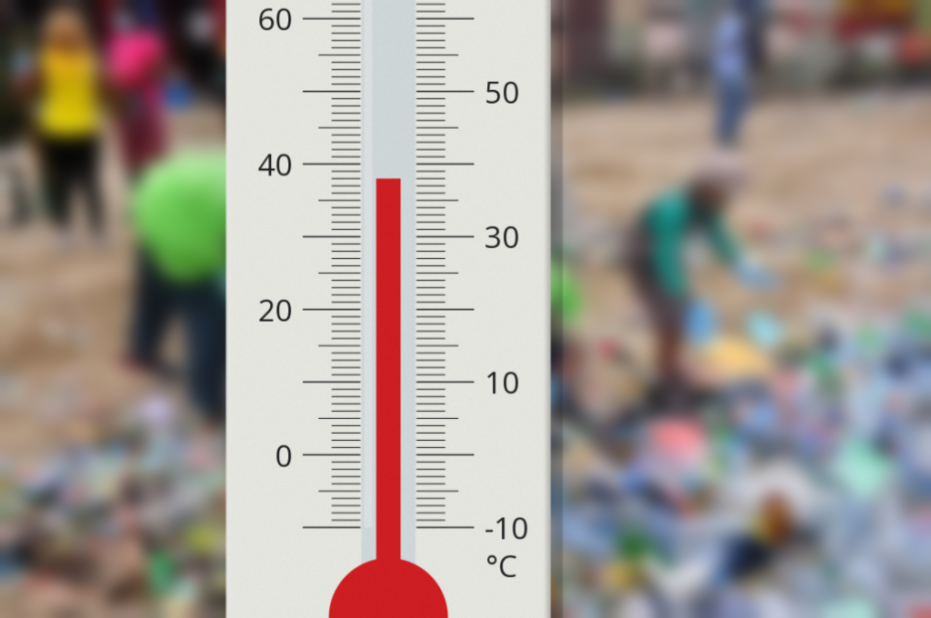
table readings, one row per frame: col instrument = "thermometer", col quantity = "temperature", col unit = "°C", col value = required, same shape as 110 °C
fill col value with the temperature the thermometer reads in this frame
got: 38 °C
